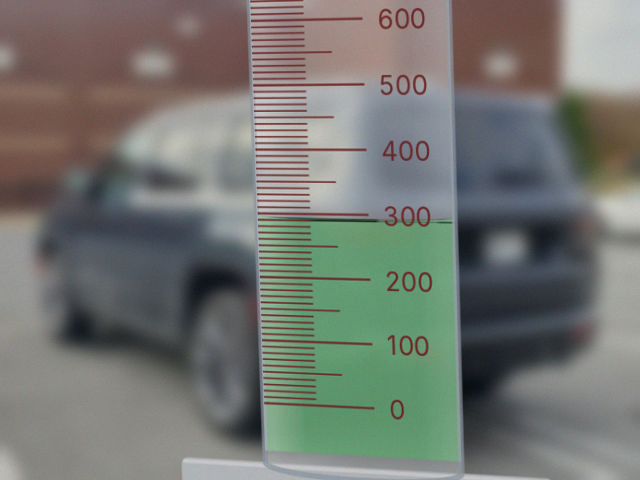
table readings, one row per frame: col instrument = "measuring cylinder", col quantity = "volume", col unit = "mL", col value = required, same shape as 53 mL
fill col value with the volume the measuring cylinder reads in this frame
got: 290 mL
